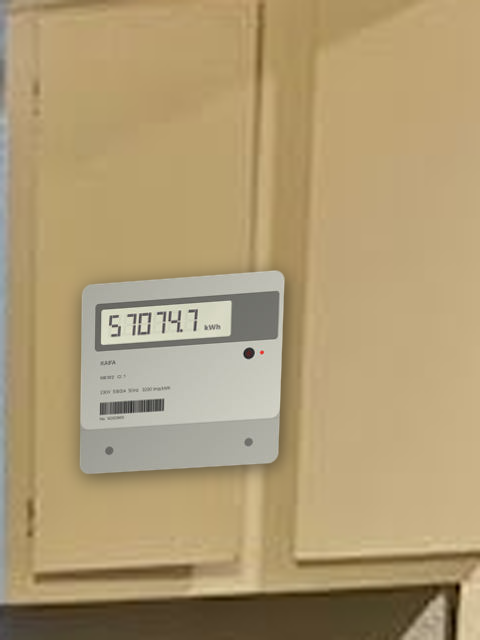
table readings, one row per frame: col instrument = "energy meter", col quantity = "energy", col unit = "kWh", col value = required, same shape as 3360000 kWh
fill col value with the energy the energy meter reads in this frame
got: 57074.7 kWh
